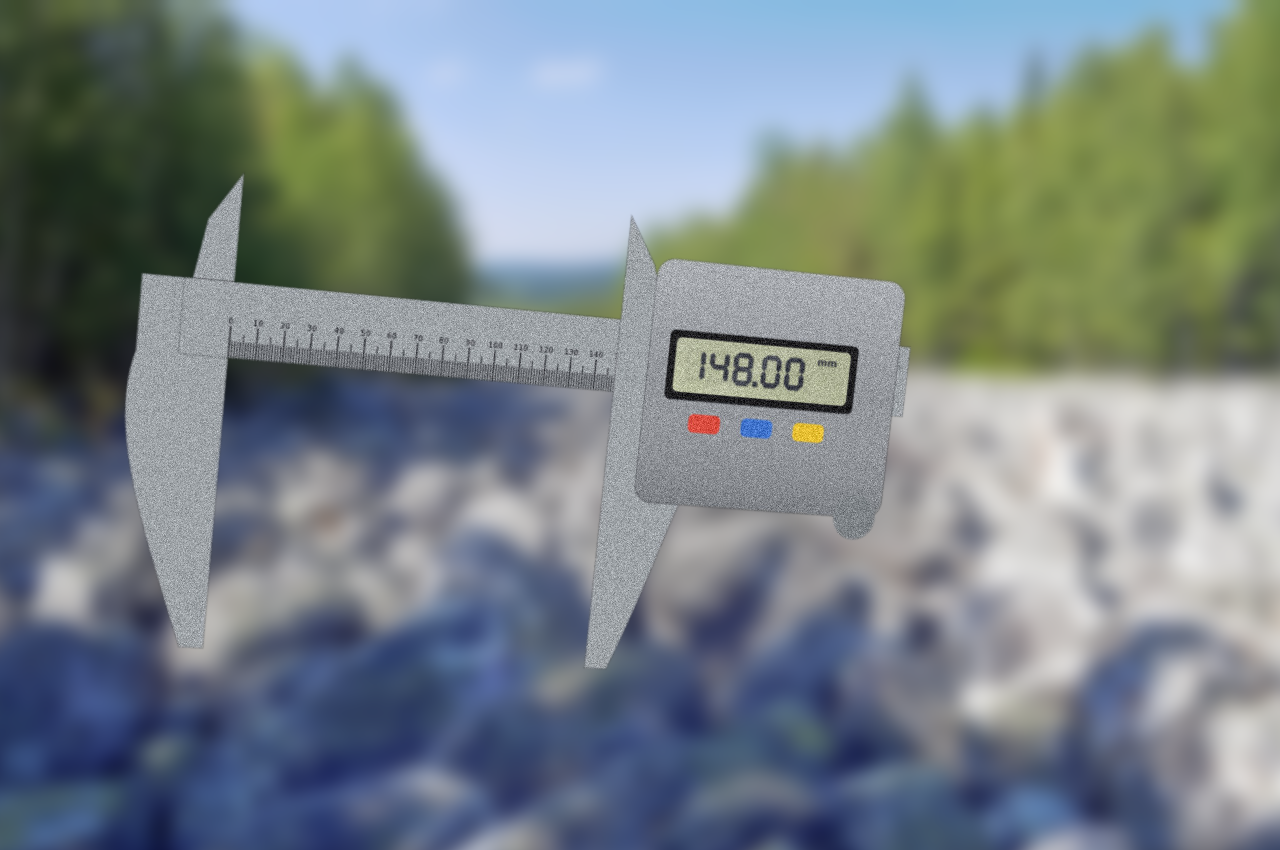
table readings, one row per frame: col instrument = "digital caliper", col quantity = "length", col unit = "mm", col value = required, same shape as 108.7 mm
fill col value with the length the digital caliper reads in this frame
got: 148.00 mm
